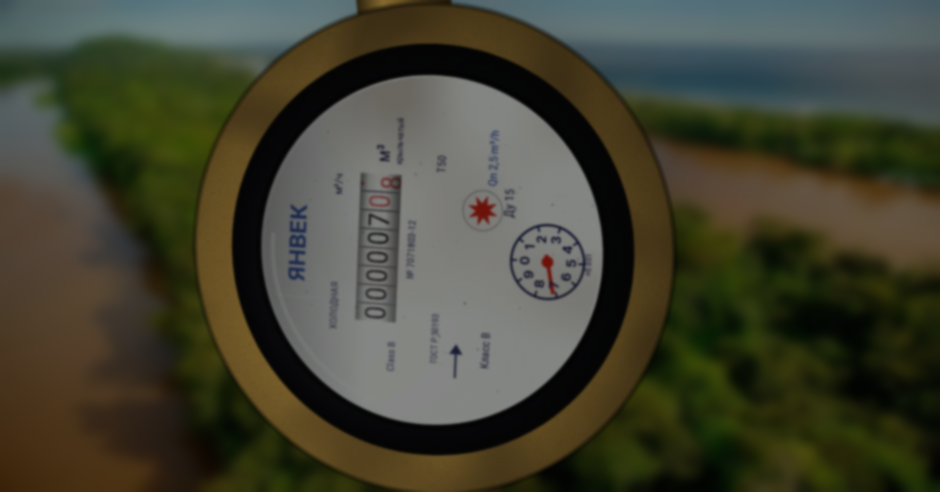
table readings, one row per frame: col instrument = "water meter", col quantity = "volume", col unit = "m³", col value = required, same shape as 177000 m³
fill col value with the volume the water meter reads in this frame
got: 7.077 m³
